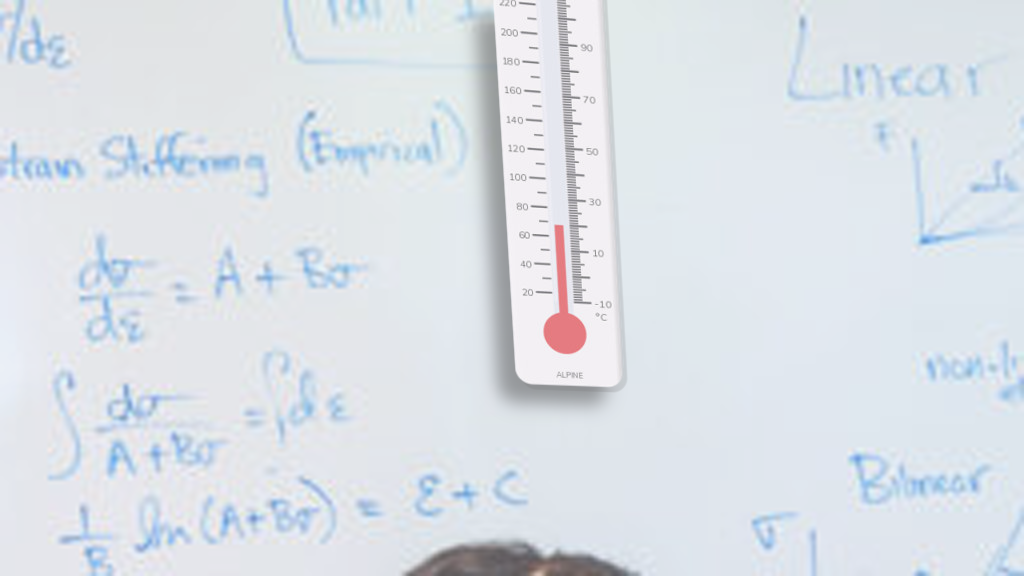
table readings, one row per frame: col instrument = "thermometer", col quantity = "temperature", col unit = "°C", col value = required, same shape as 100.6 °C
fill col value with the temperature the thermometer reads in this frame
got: 20 °C
